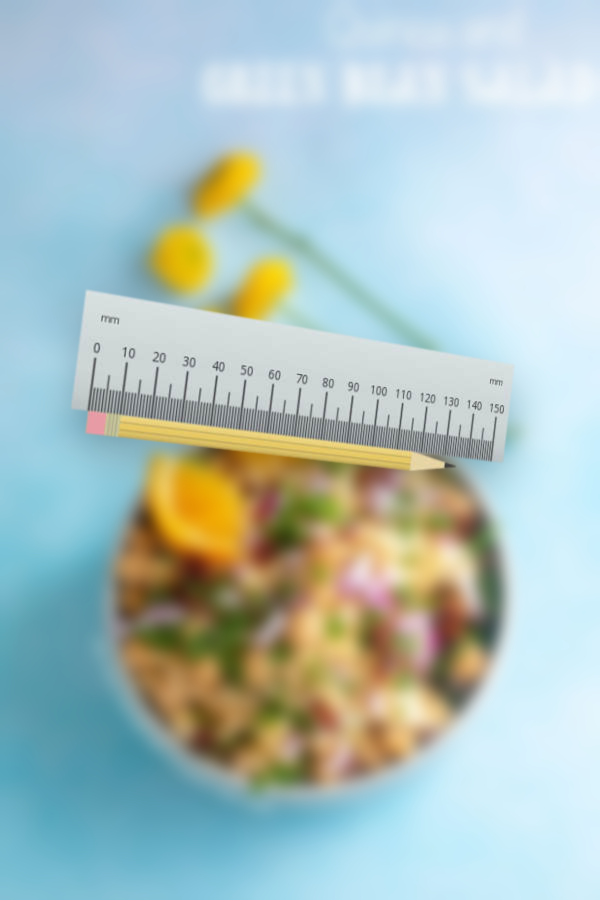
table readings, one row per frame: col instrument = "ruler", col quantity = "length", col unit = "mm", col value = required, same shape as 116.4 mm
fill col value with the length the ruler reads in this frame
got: 135 mm
